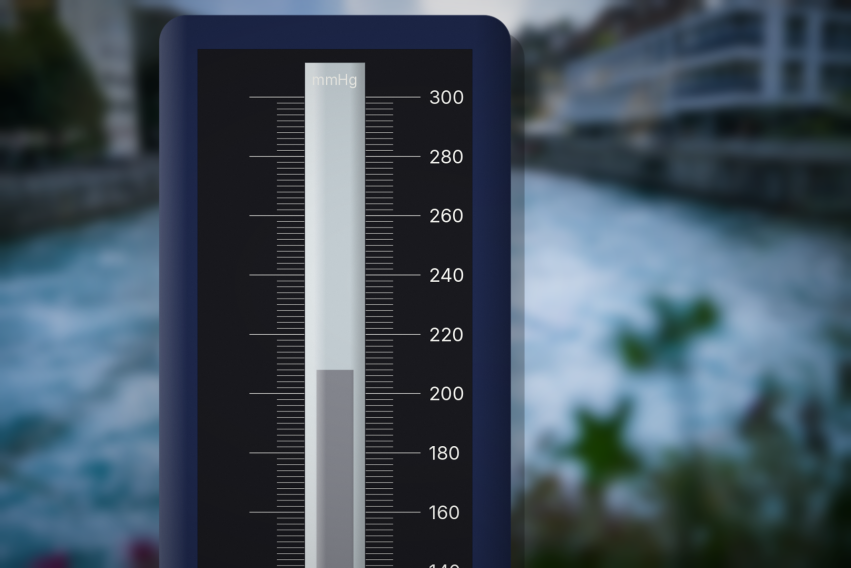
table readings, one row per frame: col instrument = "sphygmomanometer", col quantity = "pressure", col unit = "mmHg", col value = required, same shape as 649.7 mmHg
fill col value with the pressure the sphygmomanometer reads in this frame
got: 208 mmHg
